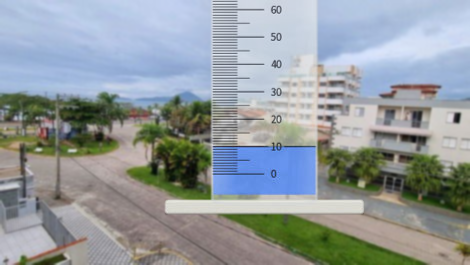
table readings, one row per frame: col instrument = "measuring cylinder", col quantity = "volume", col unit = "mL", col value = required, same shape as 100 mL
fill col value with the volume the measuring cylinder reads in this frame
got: 10 mL
